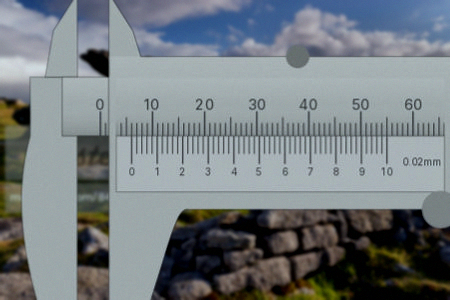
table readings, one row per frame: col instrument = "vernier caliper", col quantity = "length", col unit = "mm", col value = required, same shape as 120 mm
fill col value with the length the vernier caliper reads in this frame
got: 6.0 mm
